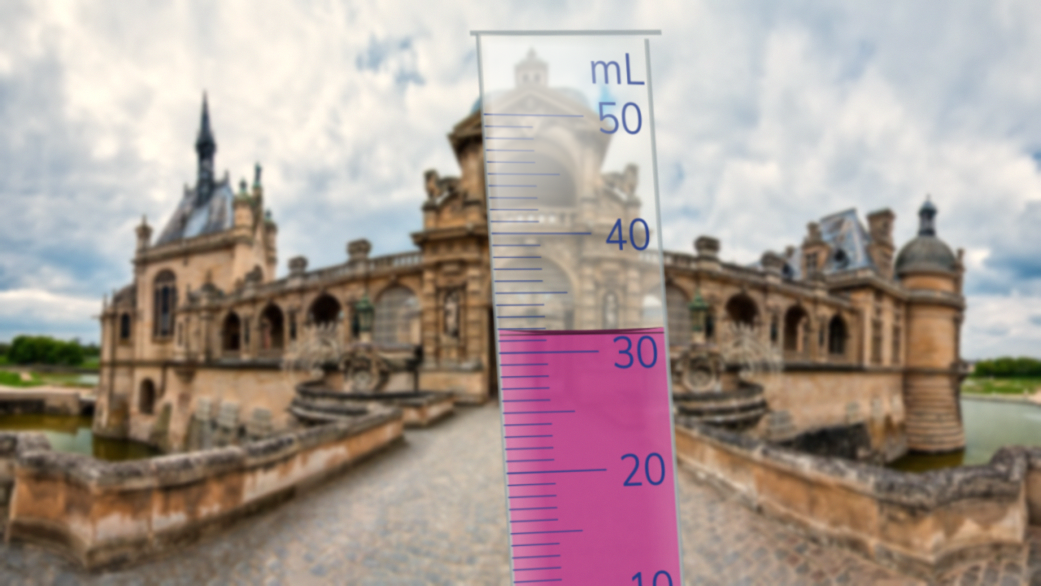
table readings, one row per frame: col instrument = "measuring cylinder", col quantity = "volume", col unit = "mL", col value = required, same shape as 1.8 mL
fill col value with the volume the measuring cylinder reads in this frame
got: 31.5 mL
